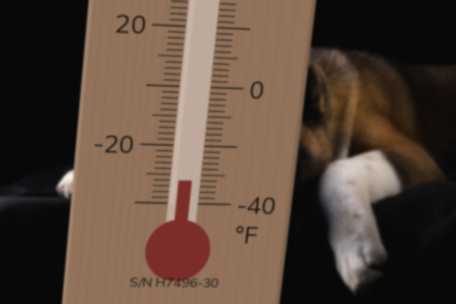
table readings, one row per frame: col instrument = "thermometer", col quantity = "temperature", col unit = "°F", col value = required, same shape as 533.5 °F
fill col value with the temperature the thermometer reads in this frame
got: -32 °F
